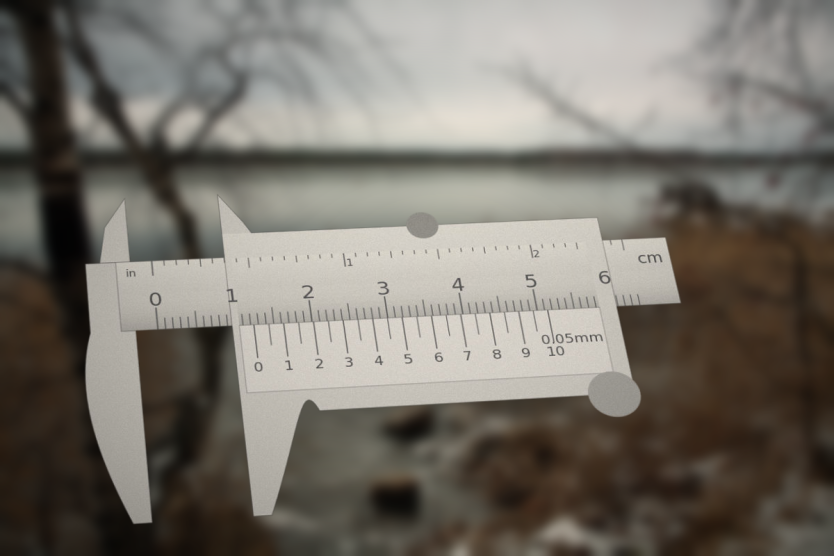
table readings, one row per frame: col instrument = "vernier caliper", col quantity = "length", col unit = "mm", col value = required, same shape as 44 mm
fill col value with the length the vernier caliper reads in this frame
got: 12.4 mm
